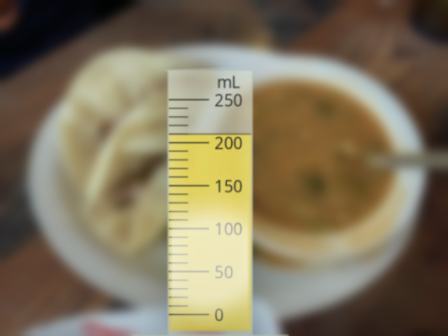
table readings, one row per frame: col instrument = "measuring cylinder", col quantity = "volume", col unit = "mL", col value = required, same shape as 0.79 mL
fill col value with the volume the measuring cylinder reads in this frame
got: 210 mL
